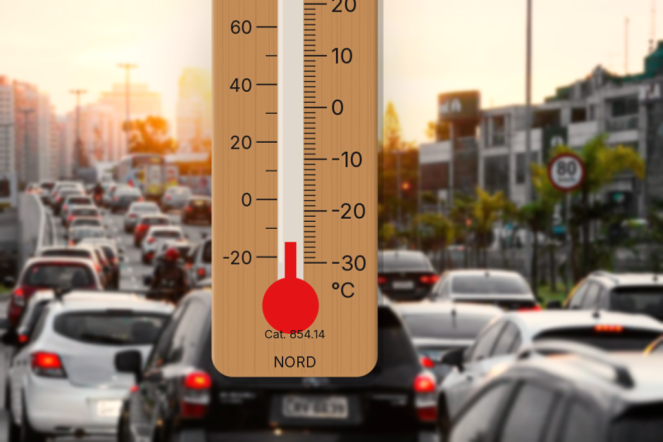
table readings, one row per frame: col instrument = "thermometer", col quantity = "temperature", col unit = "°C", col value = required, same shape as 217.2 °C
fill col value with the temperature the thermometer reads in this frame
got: -26 °C
